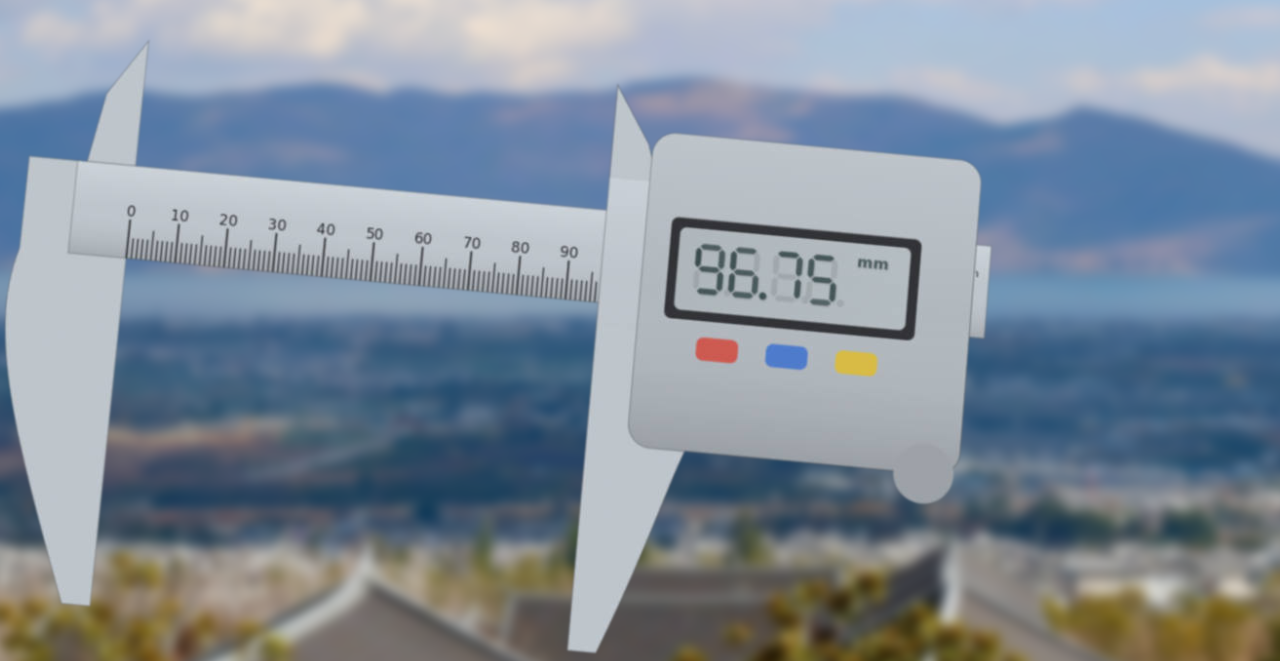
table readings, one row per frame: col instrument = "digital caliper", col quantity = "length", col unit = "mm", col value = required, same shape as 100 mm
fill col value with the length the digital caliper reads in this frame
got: 96.75 mm
